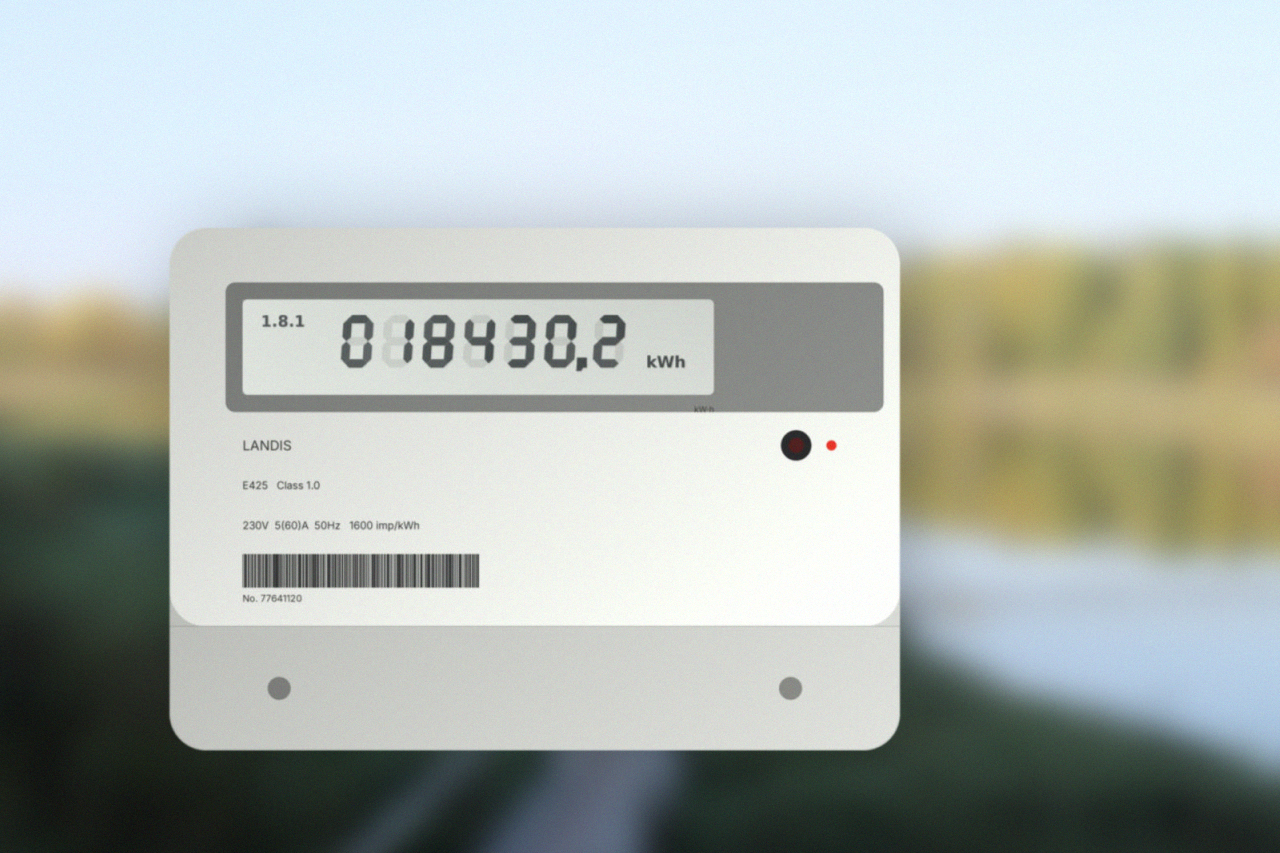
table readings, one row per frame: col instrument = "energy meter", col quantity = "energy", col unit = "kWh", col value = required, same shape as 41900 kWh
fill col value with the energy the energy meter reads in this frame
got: 18430.2 kWh
